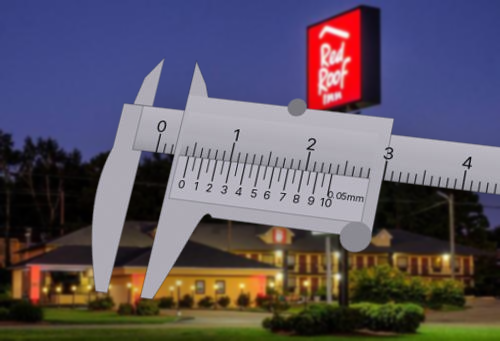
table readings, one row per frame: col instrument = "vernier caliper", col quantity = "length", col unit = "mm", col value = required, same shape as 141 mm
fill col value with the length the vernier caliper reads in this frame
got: 4.4 mm
